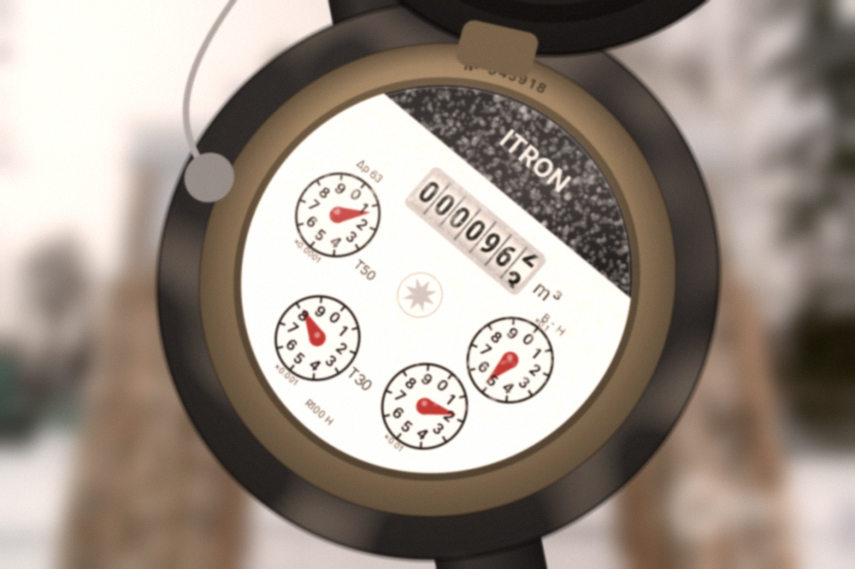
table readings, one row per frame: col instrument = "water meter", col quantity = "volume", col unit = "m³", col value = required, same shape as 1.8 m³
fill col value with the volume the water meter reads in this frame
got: 962.5181 m³
